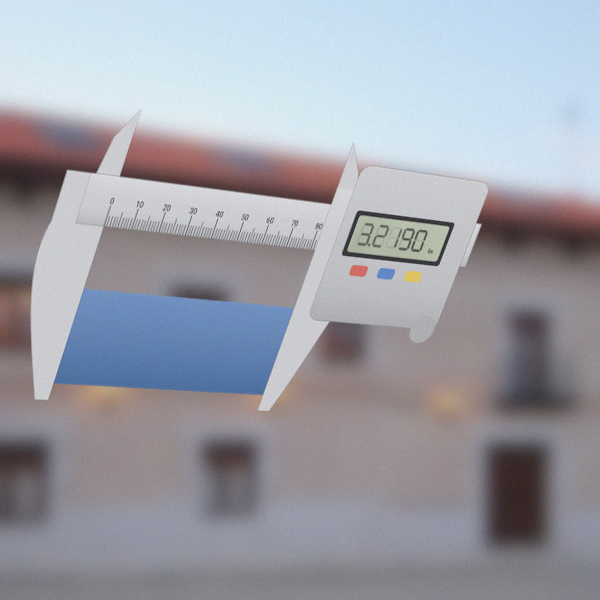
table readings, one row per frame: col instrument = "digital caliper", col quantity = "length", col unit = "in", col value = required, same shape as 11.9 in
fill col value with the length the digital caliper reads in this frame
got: 3.2190 in
